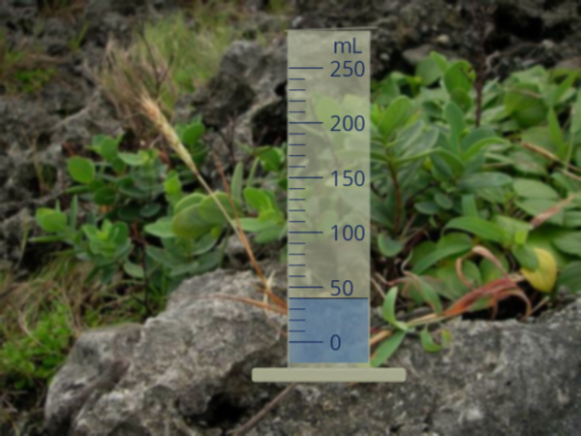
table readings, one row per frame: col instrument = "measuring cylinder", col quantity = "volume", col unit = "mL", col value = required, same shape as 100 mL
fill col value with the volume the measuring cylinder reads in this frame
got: 40 mL
